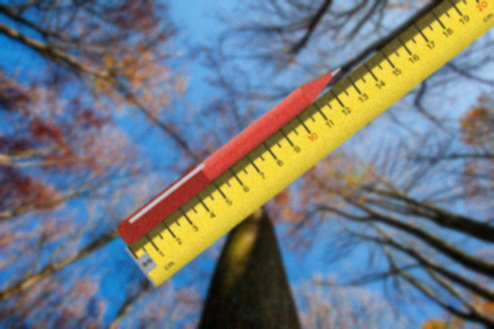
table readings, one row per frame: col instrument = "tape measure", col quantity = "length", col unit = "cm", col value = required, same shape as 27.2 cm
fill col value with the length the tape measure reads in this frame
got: 13 cm
